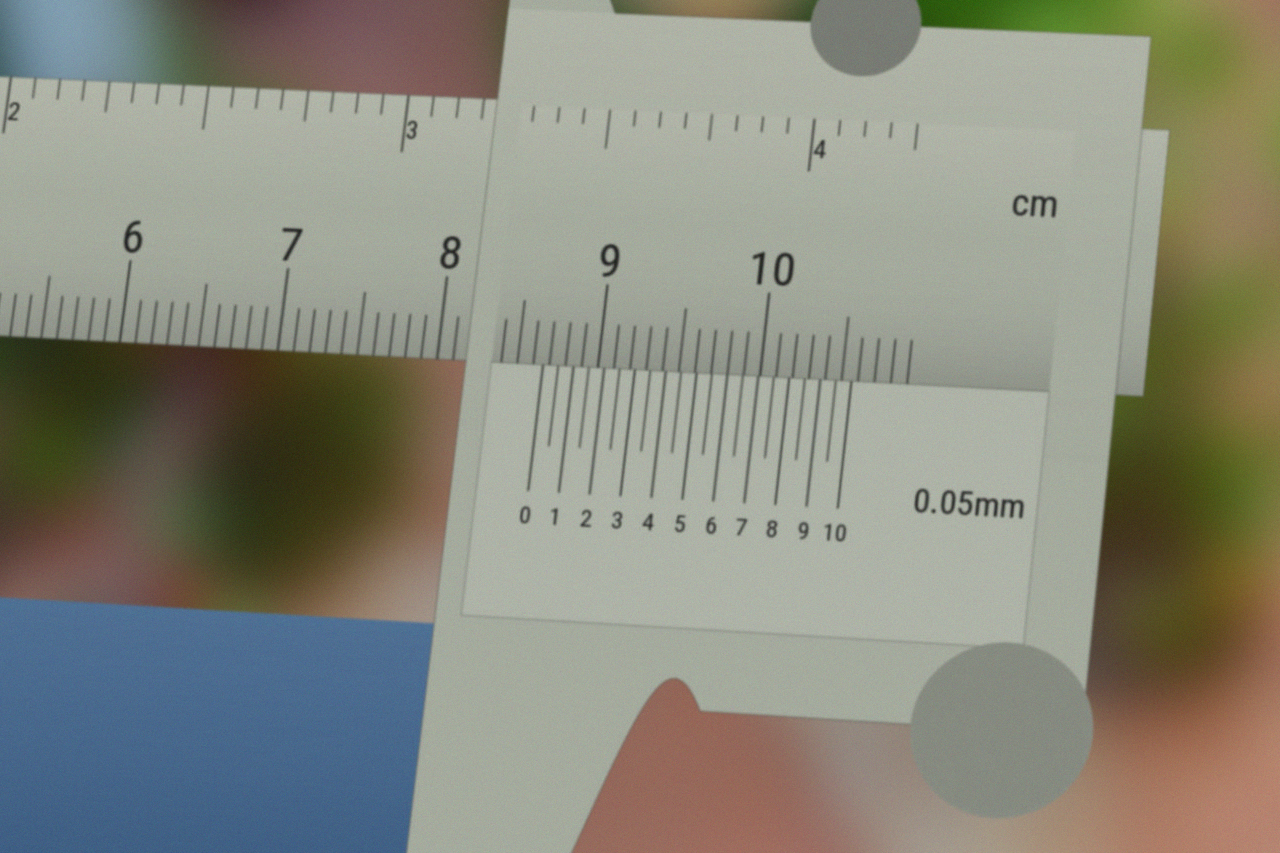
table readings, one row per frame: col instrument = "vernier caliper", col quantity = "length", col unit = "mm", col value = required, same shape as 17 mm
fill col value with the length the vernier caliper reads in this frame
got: 86.6 mm
